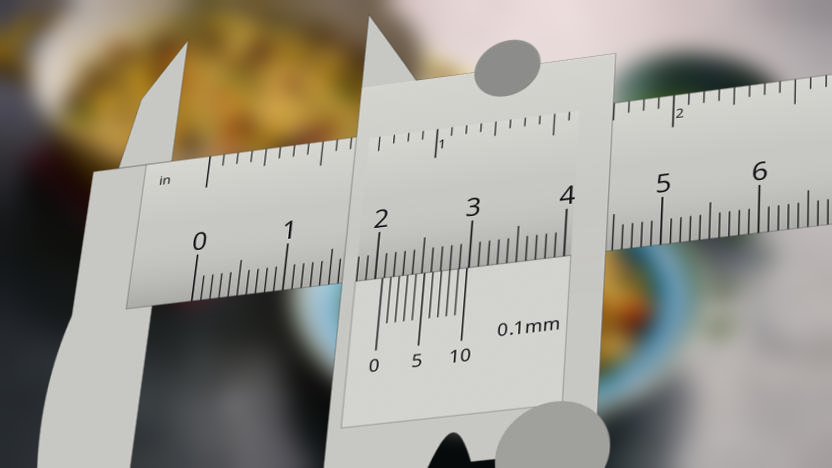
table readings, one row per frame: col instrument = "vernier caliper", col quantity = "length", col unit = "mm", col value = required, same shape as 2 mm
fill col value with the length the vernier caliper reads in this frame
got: 20.8 mm
